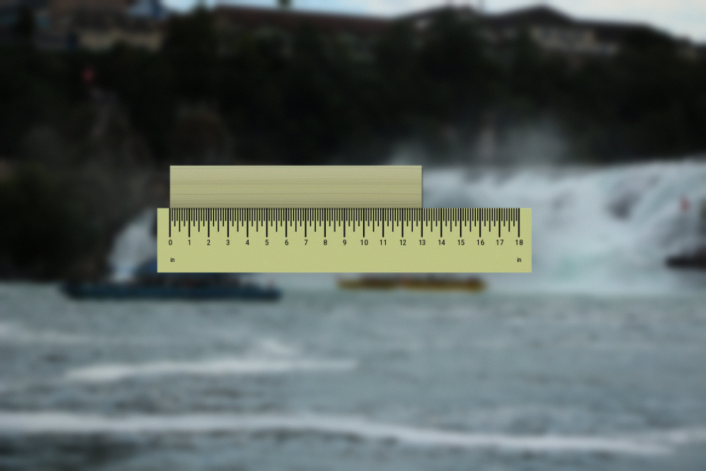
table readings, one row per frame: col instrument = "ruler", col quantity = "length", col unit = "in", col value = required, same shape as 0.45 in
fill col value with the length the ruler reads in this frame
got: 13 in
